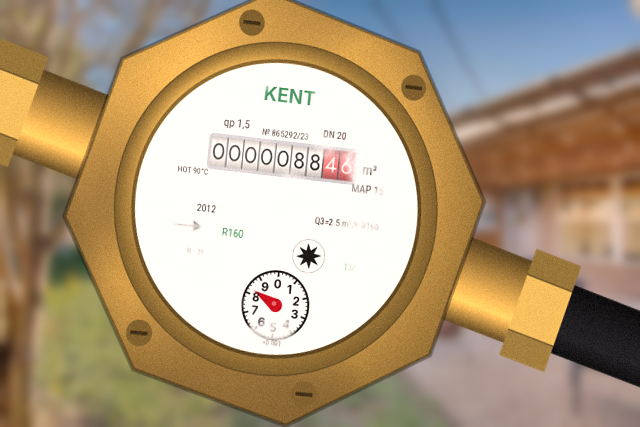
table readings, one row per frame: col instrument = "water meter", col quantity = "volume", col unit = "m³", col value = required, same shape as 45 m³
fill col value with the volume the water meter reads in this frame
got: 88.468 m³
